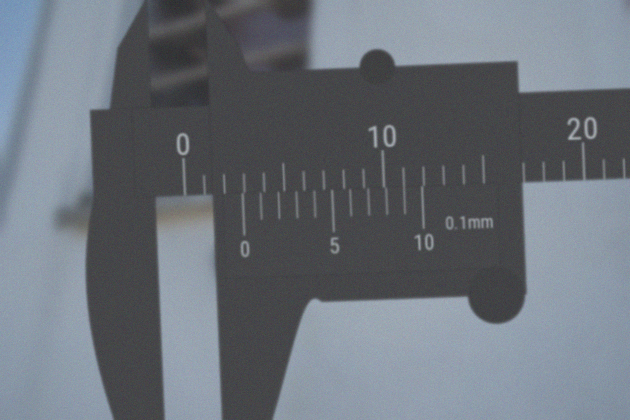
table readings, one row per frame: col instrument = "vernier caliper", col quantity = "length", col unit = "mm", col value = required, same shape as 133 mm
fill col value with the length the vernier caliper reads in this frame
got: 2.9 mm
